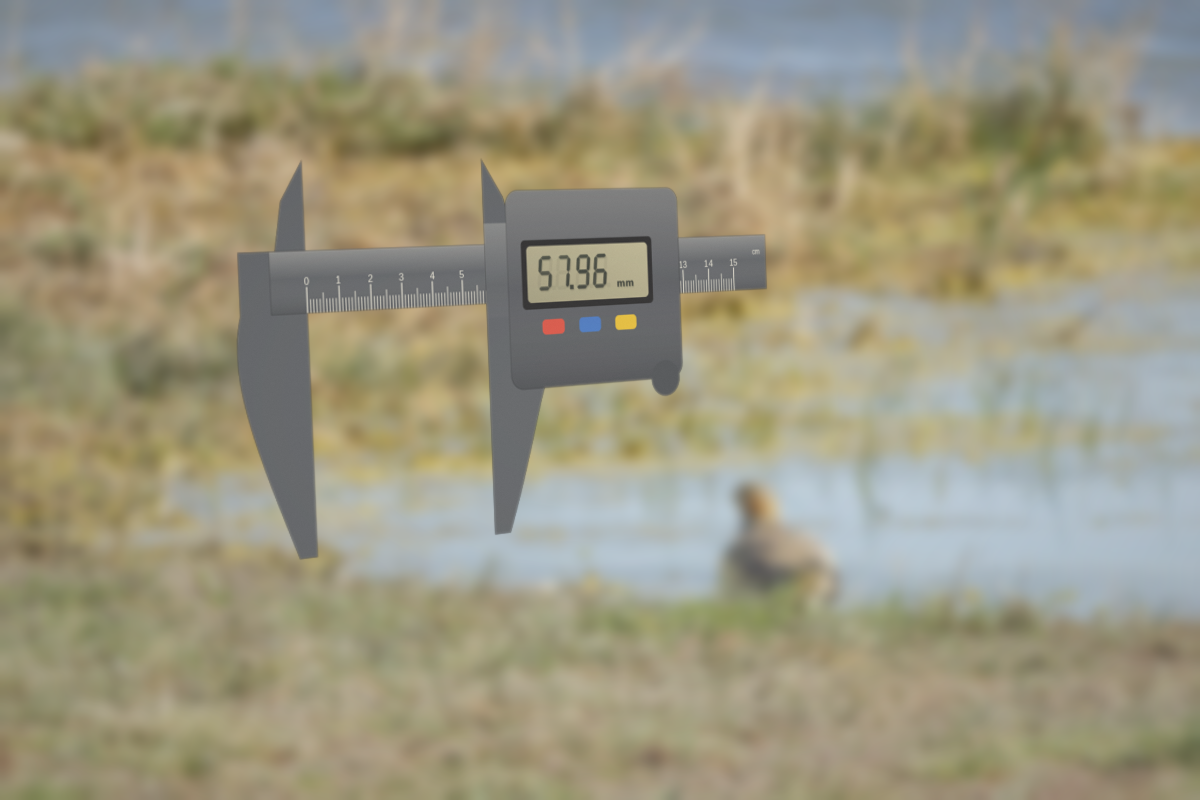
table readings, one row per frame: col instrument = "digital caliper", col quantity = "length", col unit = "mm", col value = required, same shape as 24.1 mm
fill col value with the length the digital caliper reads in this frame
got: 57.96 mm
